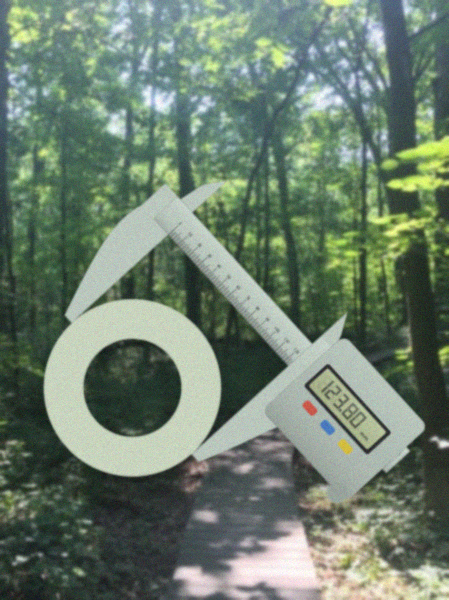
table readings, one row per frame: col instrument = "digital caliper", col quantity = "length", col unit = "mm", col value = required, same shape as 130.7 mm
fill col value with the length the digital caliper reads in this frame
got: 123.80 mm
